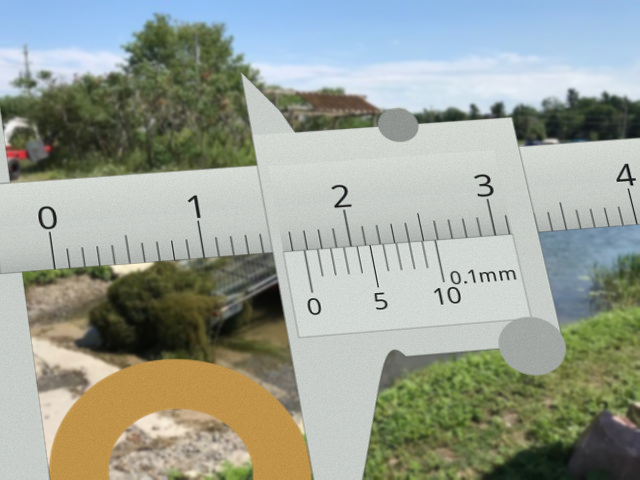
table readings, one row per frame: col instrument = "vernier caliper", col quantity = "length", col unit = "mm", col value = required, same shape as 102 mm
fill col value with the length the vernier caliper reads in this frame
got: 16.8 mm
